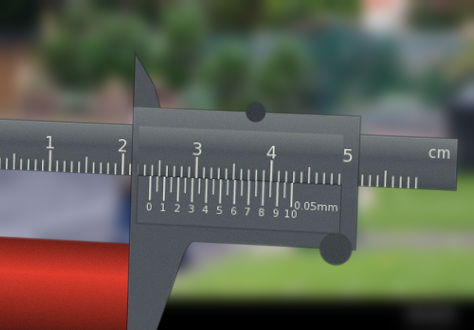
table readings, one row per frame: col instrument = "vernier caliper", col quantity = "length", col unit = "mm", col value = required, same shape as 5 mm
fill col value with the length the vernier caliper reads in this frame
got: 23.8 mm
